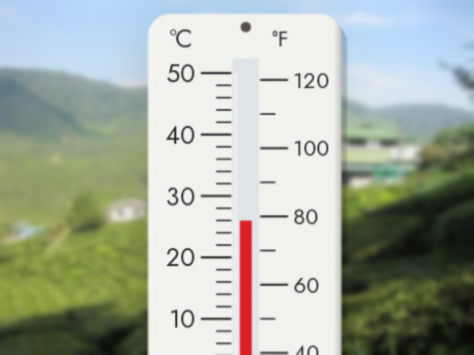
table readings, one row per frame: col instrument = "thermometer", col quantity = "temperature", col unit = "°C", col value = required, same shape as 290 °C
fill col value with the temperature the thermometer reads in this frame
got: 26 °C
